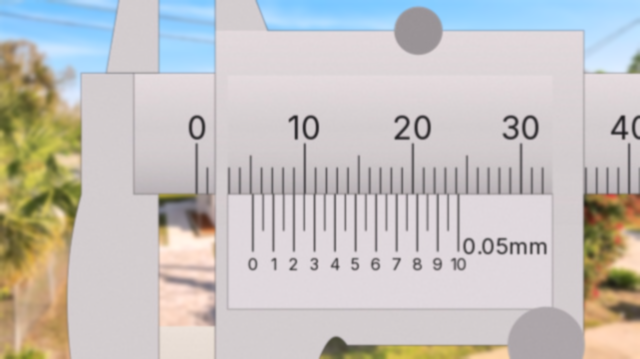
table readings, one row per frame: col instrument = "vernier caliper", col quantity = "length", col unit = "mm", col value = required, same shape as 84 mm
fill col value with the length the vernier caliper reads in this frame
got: 5.2 mm
